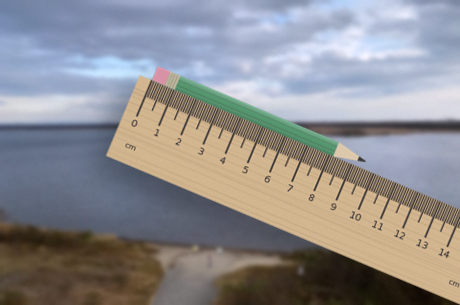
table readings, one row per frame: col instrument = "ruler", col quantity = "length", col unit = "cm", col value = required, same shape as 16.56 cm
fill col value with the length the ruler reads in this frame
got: 9.5 cm
